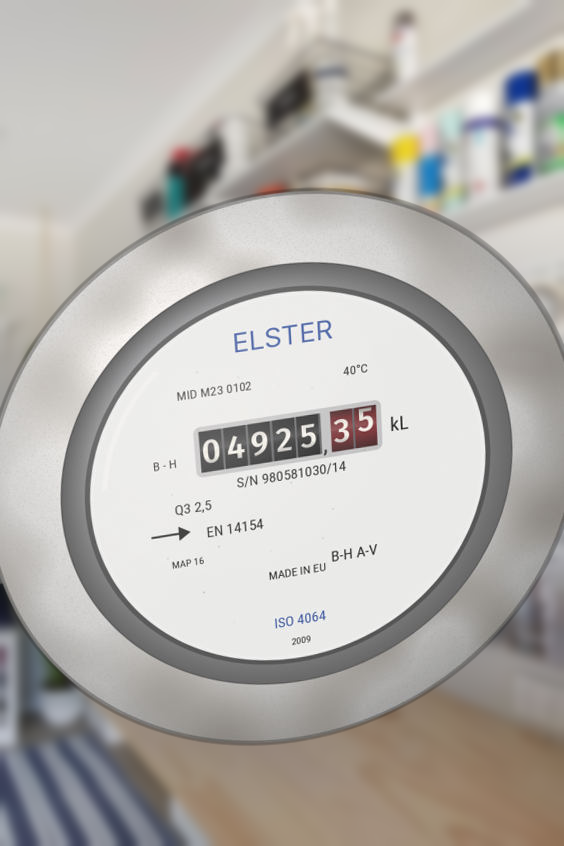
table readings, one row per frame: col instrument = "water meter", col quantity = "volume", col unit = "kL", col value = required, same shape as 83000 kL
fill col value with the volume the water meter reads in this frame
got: 4925.35 kL
